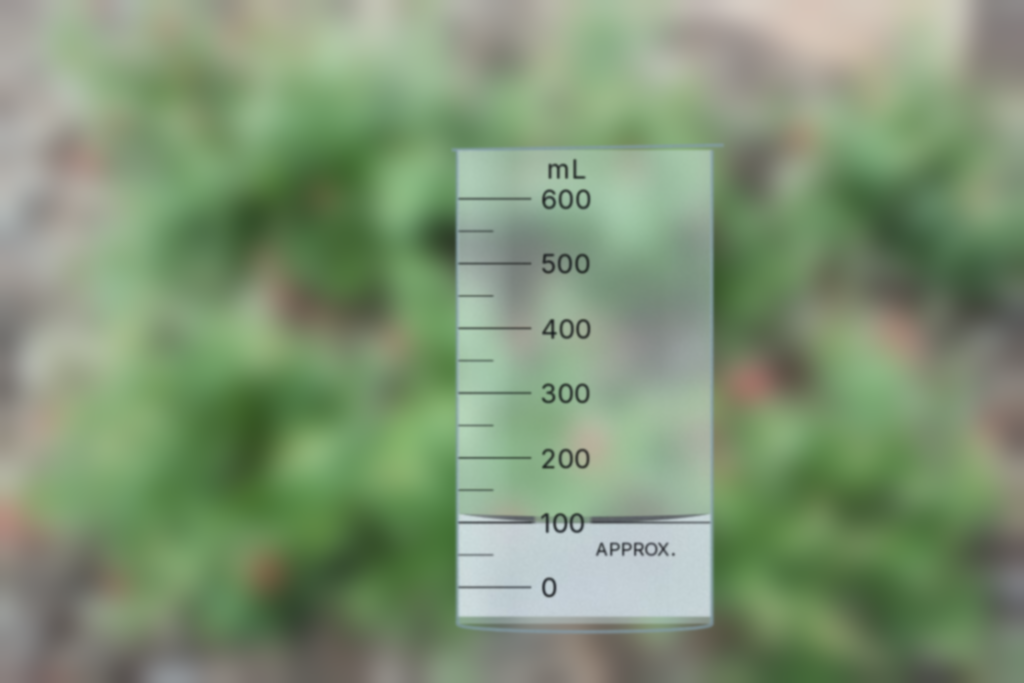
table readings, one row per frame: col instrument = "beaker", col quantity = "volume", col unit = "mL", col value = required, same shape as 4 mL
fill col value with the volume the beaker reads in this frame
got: 100 mL
